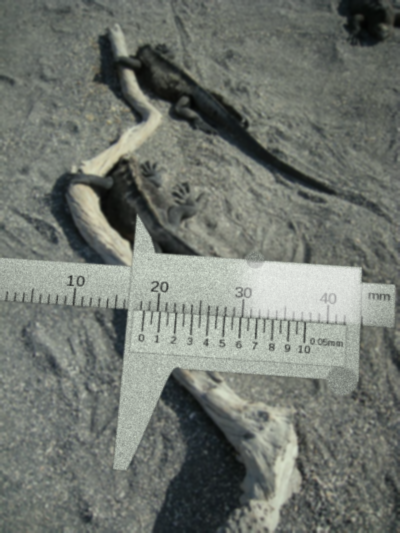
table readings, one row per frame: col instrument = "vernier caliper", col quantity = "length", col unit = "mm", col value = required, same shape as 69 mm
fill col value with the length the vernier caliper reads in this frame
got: 18.4 mm
